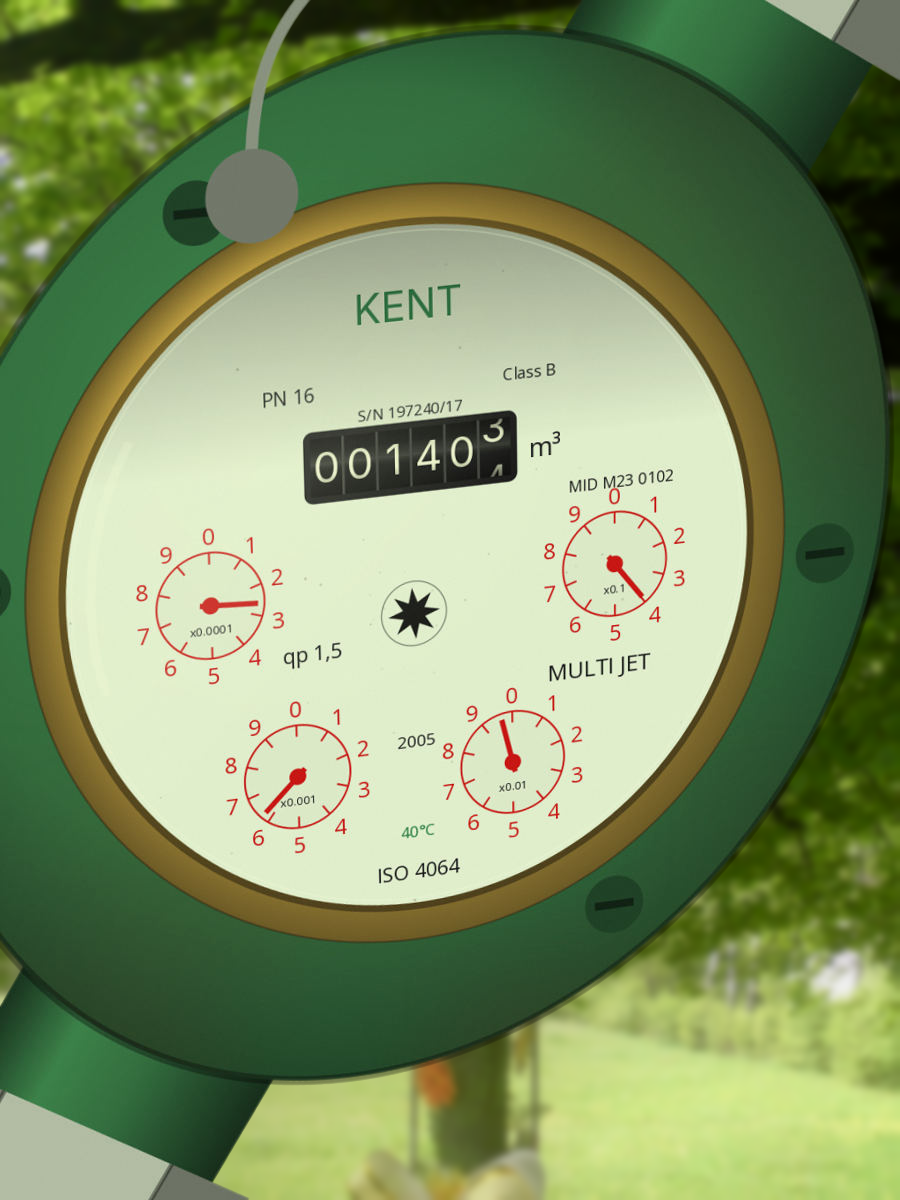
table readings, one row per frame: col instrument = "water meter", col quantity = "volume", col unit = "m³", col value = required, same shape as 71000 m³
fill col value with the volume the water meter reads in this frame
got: 1403.3962 m³
